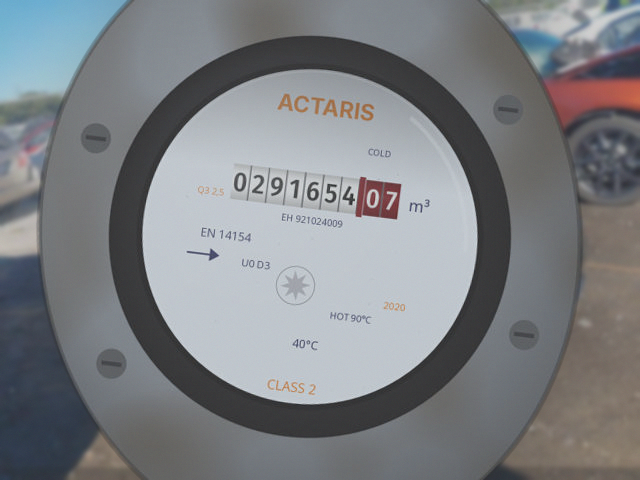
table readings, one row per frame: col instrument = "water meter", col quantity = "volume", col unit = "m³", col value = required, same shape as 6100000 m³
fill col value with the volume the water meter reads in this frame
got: 291654.07 m³
